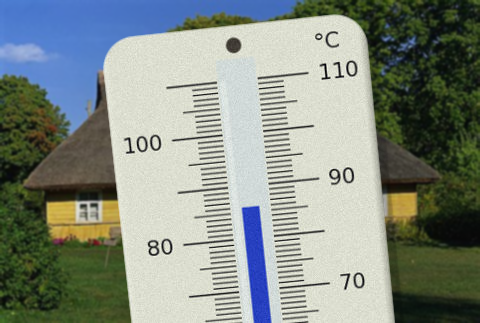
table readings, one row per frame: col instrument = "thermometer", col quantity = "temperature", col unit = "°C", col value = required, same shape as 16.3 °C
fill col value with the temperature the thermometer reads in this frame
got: 86 °C
